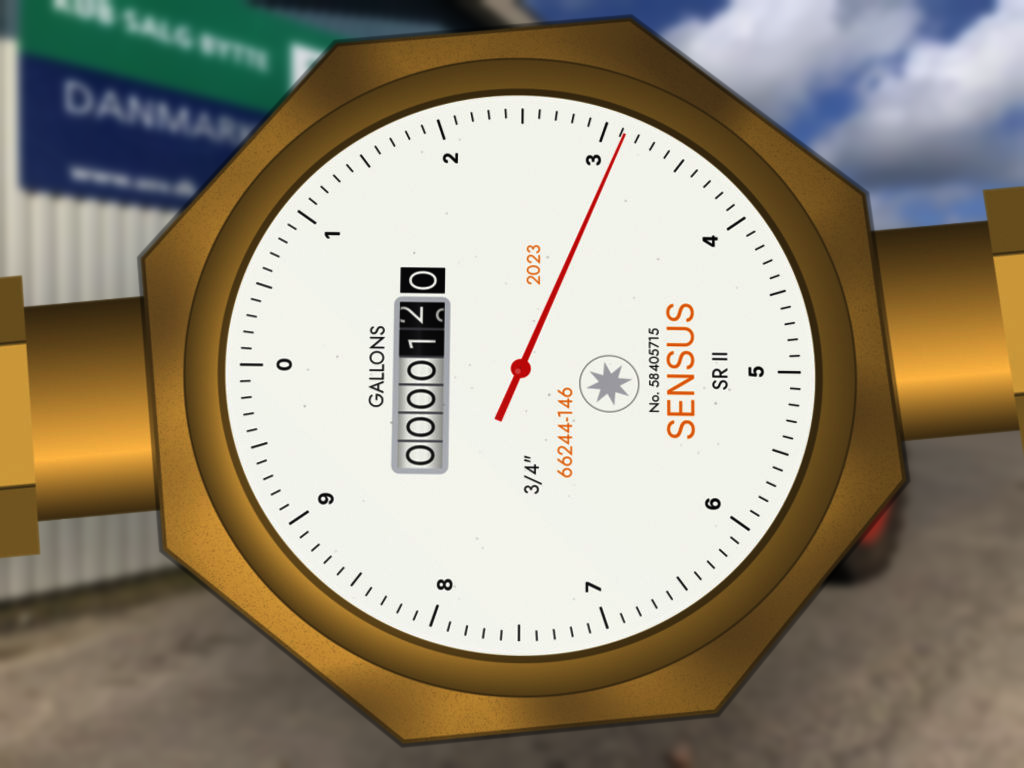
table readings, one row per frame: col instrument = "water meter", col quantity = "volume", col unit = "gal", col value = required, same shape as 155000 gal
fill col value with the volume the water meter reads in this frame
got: 123.1 gal
